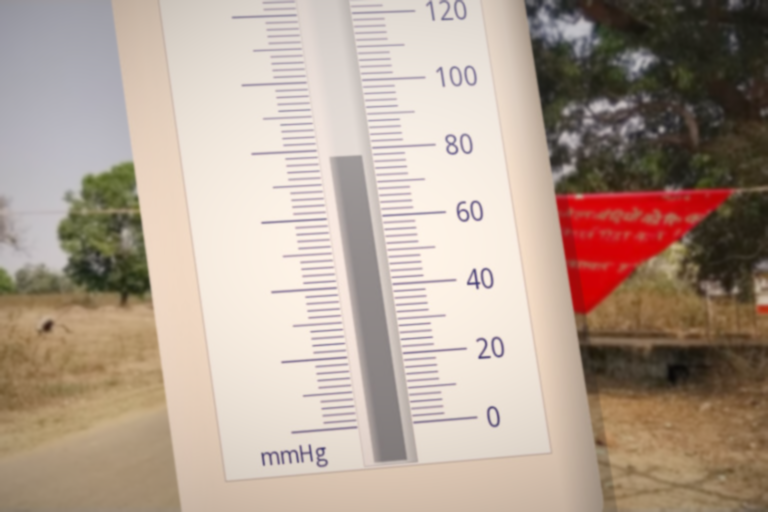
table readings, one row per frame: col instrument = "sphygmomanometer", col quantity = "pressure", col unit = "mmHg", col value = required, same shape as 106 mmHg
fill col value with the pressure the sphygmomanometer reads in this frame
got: 78 mmHg
